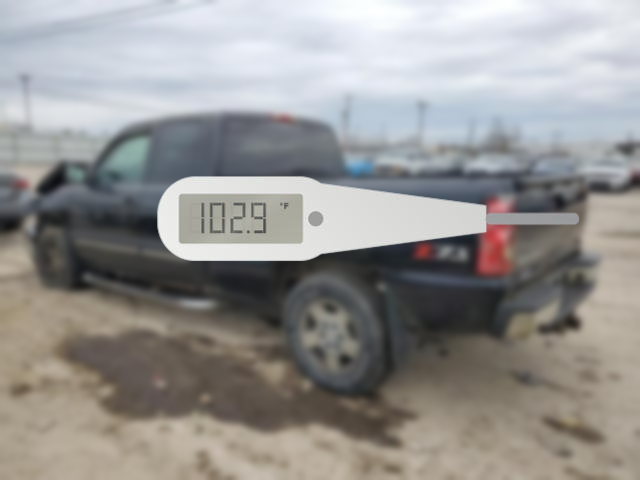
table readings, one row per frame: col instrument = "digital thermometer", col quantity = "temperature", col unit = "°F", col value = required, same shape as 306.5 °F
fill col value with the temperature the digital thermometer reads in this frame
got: 102.9 °F
